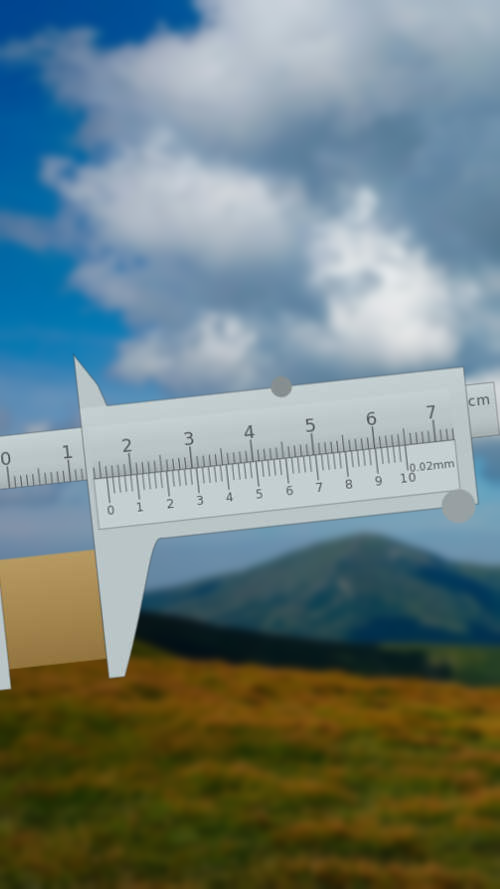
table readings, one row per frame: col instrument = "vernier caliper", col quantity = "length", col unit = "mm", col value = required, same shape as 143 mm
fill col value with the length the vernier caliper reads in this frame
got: 16.0 mm
